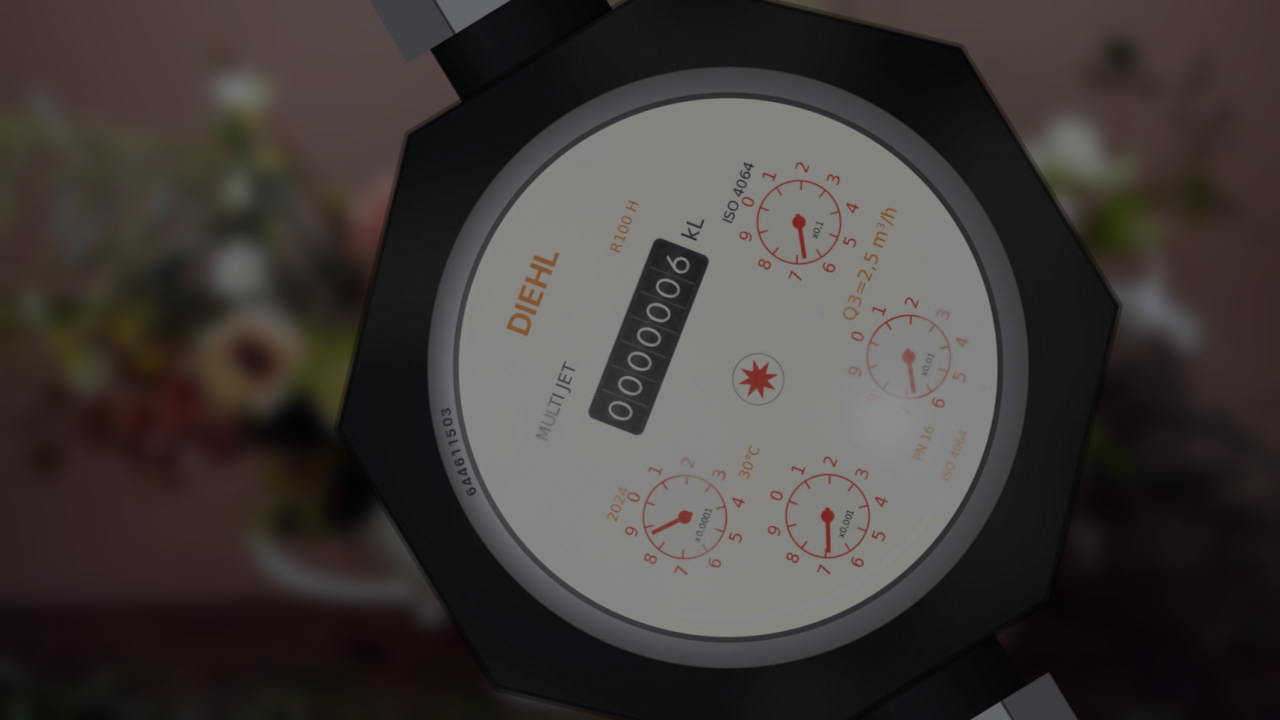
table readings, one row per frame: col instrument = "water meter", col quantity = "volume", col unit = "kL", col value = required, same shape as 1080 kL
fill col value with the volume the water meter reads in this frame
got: 6.6668 kL
